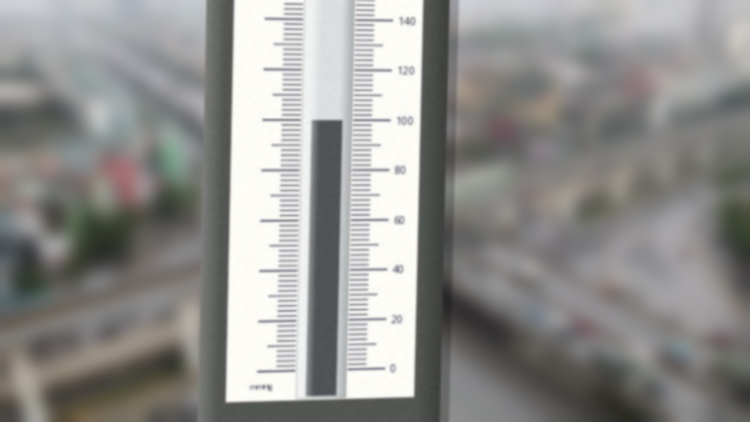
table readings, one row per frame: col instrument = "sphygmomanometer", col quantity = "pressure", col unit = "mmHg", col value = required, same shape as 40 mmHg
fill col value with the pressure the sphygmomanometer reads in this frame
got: 100 mmHg
